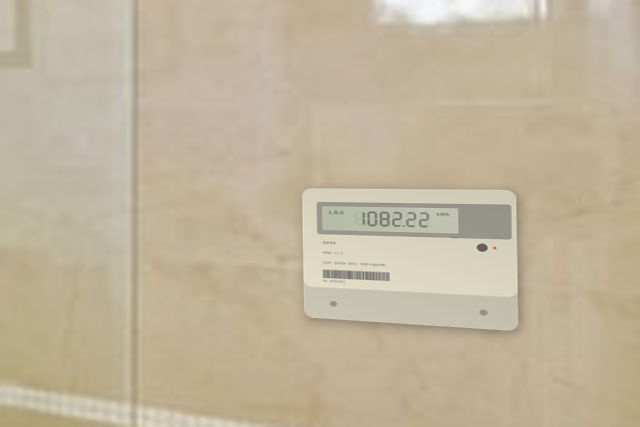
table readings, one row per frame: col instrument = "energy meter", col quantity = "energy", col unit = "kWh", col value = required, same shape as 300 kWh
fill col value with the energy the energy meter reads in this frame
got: 1082.22 kWh
